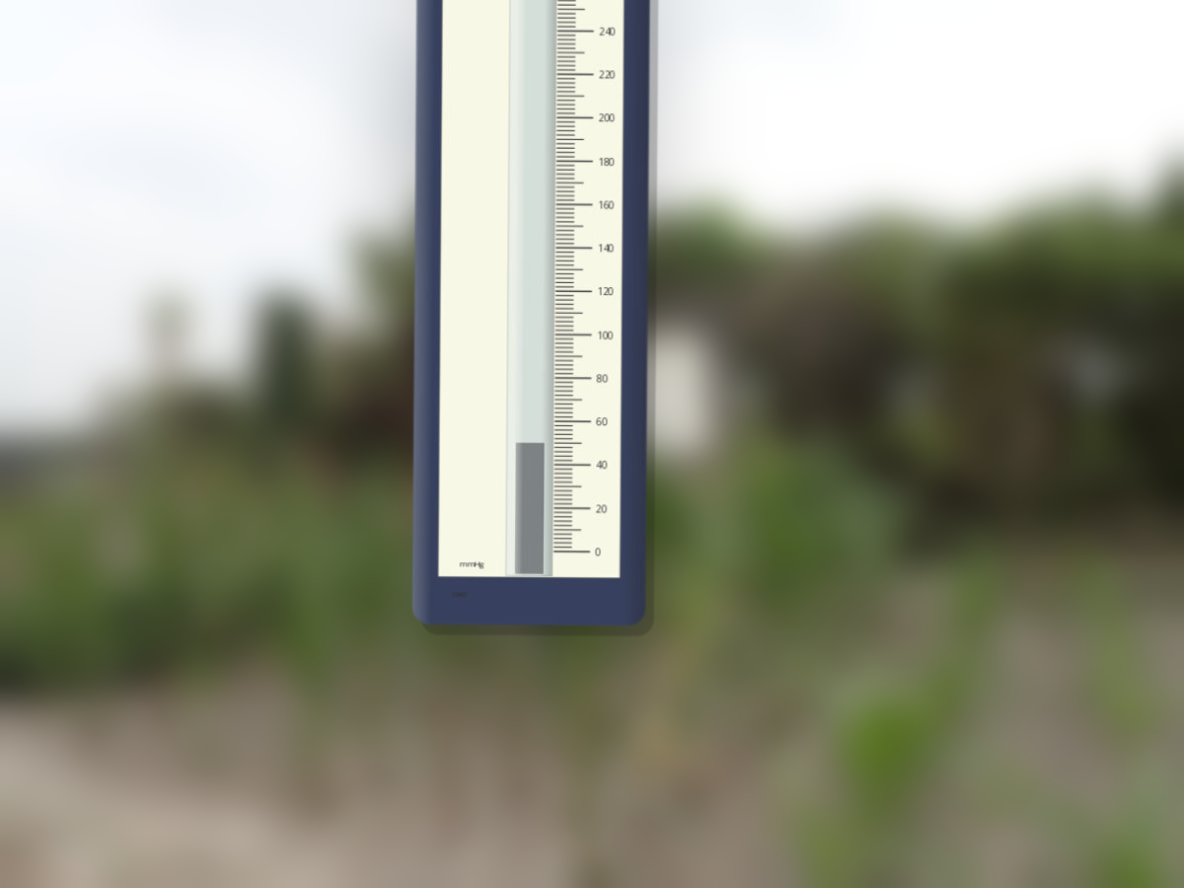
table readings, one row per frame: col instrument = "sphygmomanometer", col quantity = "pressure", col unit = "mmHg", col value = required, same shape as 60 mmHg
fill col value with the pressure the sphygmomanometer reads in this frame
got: 50 mmHg
